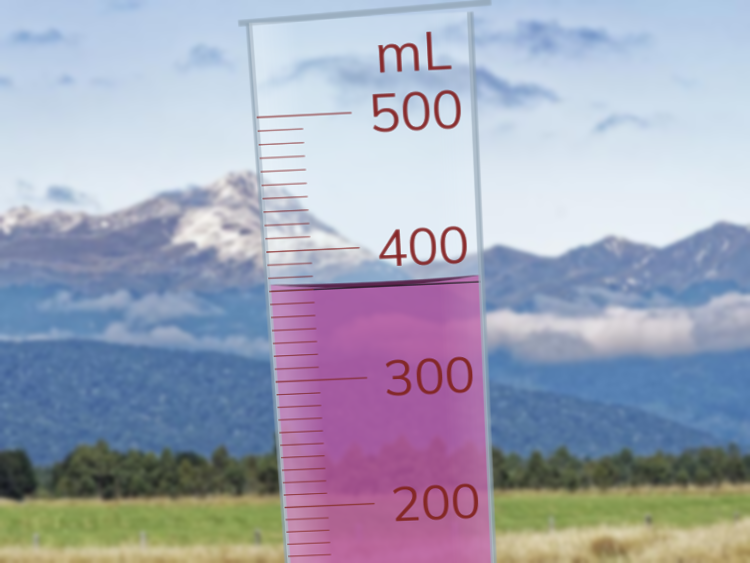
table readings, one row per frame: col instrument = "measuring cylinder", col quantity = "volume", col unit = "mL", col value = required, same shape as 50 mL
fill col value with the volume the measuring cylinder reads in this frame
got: 370 mL
